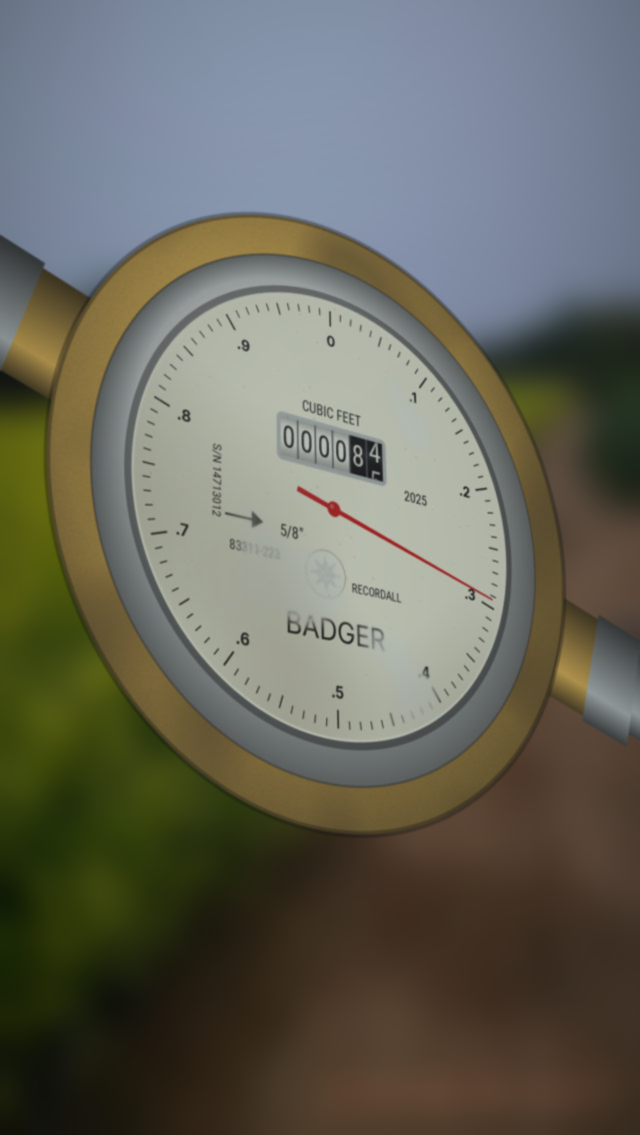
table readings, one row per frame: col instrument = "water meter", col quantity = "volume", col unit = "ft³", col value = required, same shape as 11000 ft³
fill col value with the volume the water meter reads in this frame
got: 84.29 ft³
